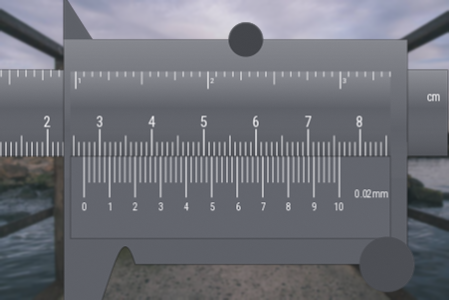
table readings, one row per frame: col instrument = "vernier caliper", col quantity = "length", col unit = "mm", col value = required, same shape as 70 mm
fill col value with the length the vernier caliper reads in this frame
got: 27.0 mm
